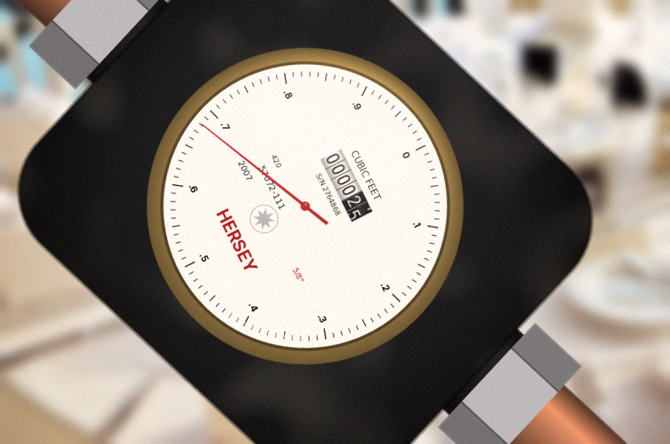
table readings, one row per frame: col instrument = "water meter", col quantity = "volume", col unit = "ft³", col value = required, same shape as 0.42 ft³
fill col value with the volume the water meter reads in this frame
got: 24.68 ft³
